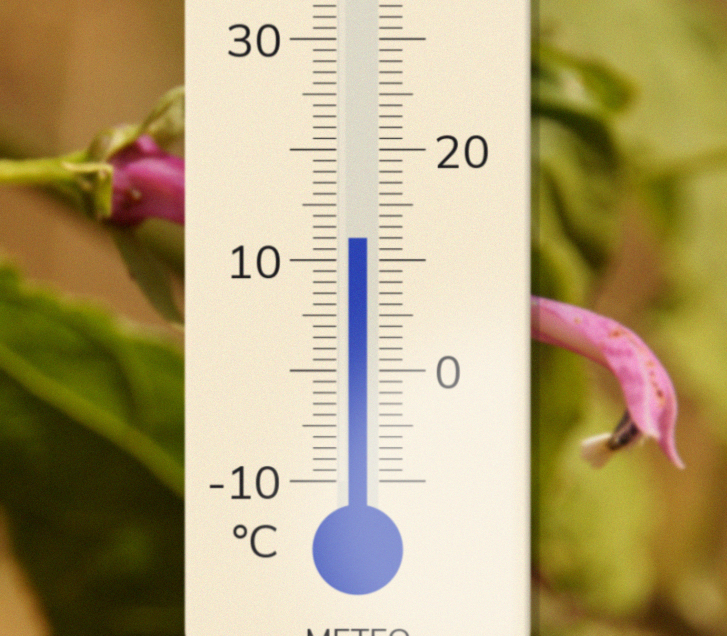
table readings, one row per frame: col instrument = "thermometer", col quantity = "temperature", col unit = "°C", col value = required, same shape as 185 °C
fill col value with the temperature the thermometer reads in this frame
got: 12 °C
